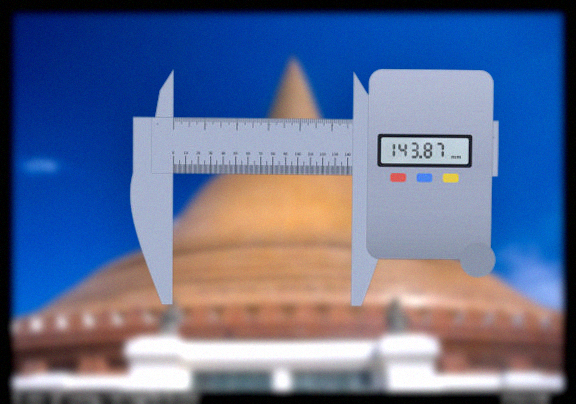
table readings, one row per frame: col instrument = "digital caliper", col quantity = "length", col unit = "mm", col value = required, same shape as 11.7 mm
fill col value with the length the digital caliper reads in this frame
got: 143.87 mm
